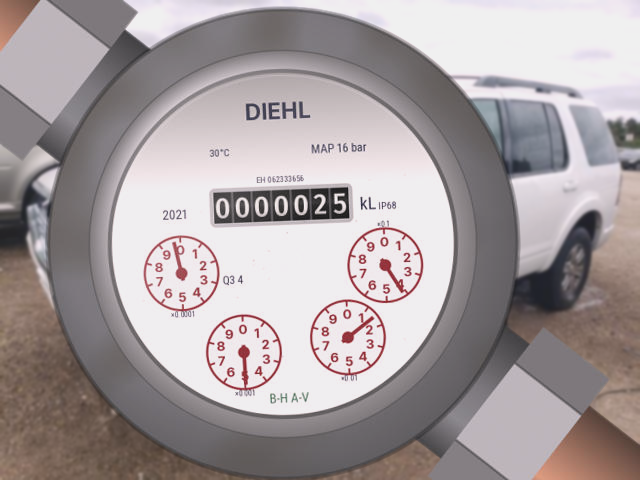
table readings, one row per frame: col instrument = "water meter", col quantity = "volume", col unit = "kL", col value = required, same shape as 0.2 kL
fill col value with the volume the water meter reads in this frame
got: 25.4149 kL
